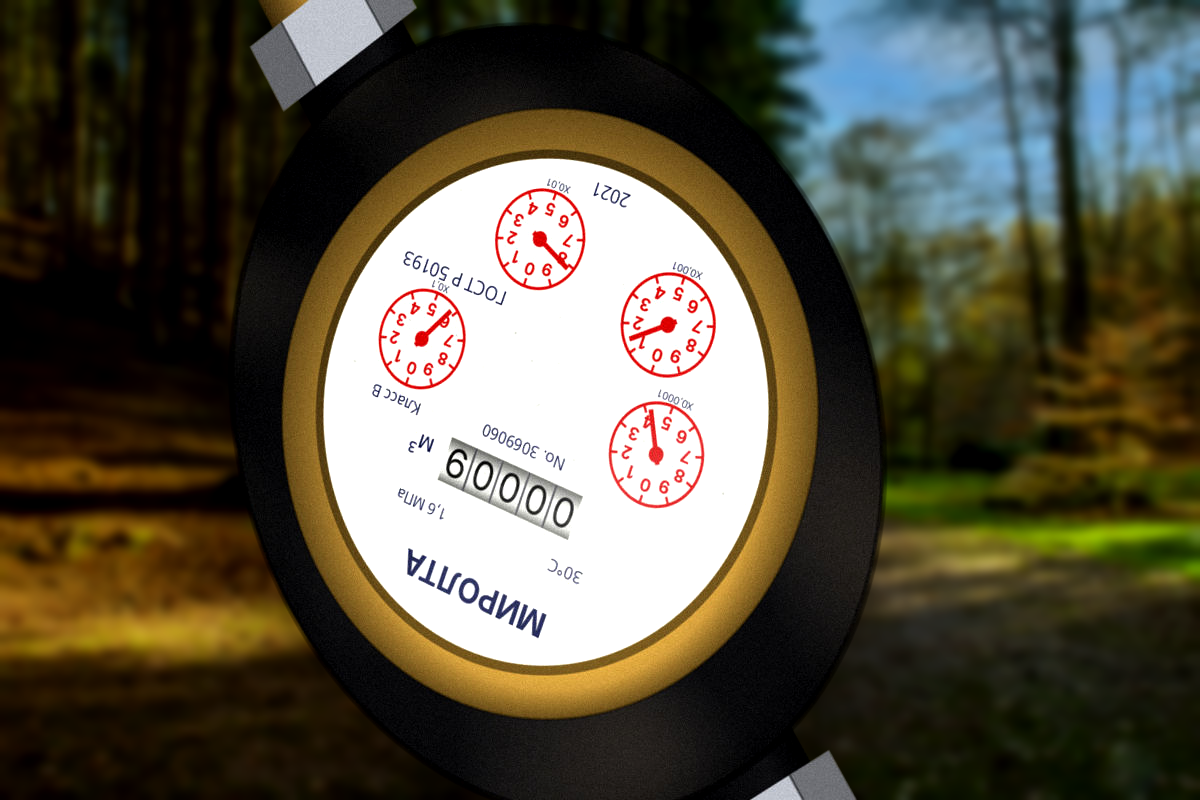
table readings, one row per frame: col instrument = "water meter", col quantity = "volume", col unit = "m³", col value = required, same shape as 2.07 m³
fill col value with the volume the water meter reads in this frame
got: 9.5814 m³
